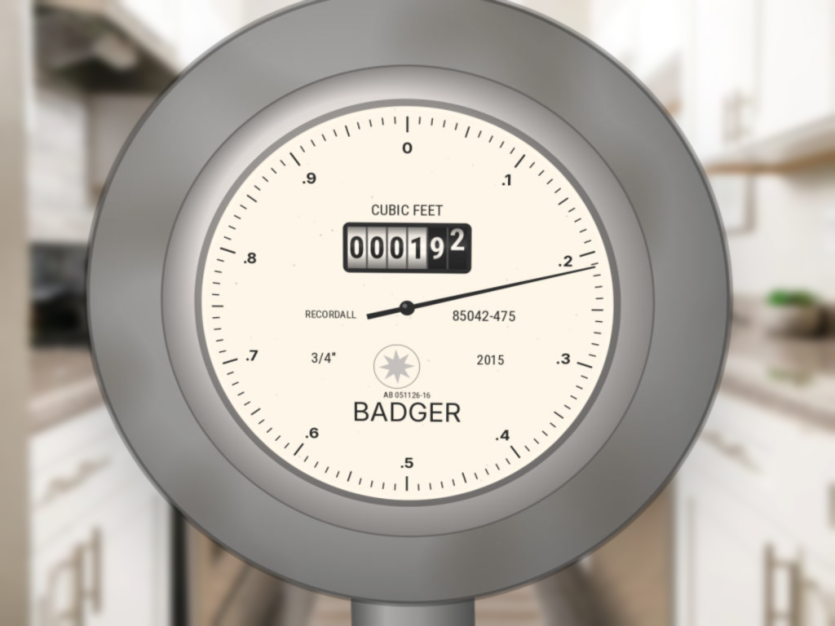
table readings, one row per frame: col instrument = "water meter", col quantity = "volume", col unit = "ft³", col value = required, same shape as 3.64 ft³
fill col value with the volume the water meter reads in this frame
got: 192.21 ft³
